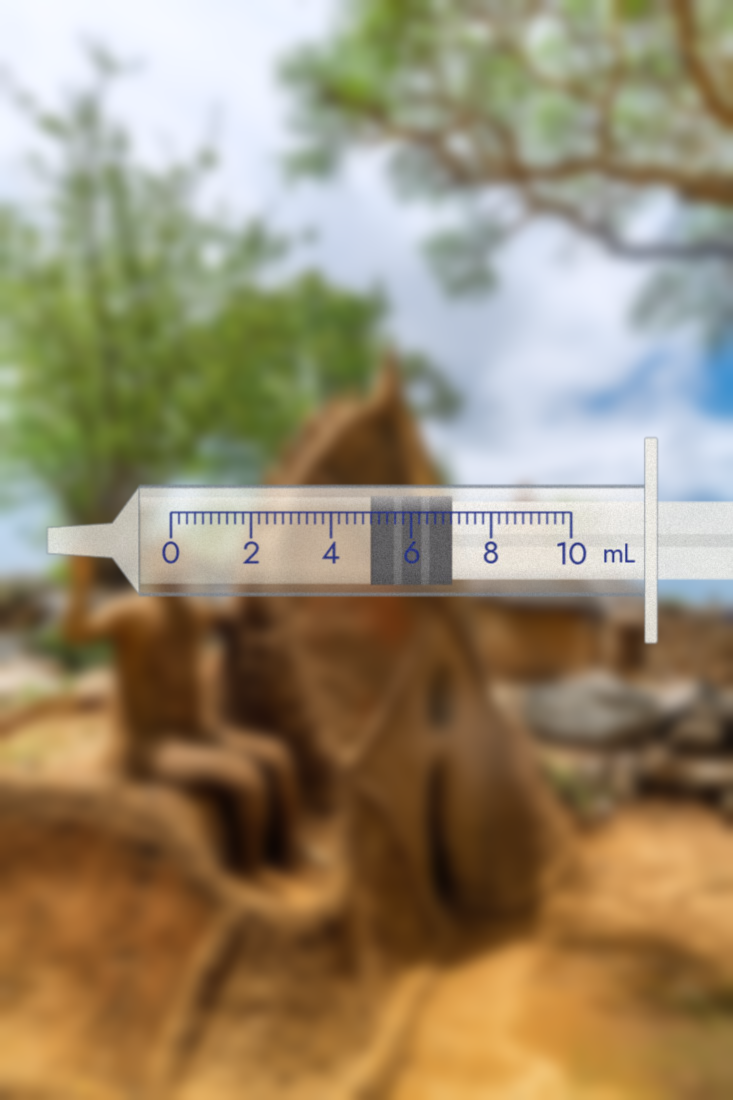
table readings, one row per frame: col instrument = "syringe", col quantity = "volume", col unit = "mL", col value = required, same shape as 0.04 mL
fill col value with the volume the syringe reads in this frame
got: 5 mL
